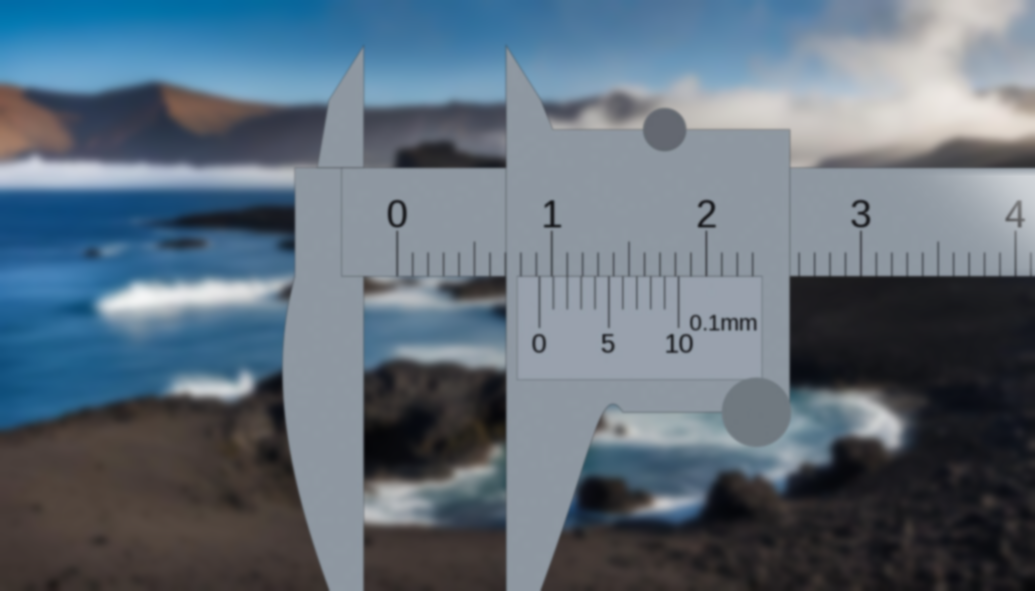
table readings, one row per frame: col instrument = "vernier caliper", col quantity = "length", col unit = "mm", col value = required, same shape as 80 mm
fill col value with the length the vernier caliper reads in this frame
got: 9.2 mm
